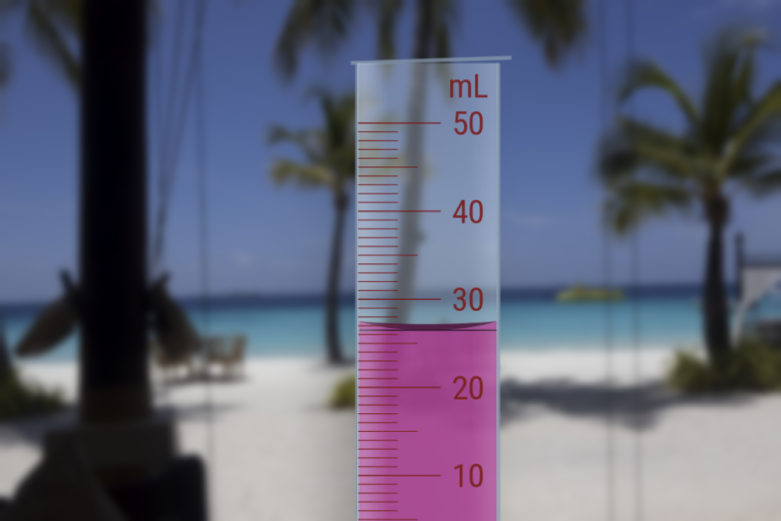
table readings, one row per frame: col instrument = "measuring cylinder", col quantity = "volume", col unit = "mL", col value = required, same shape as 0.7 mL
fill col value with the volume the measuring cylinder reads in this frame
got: 26.5 mL
